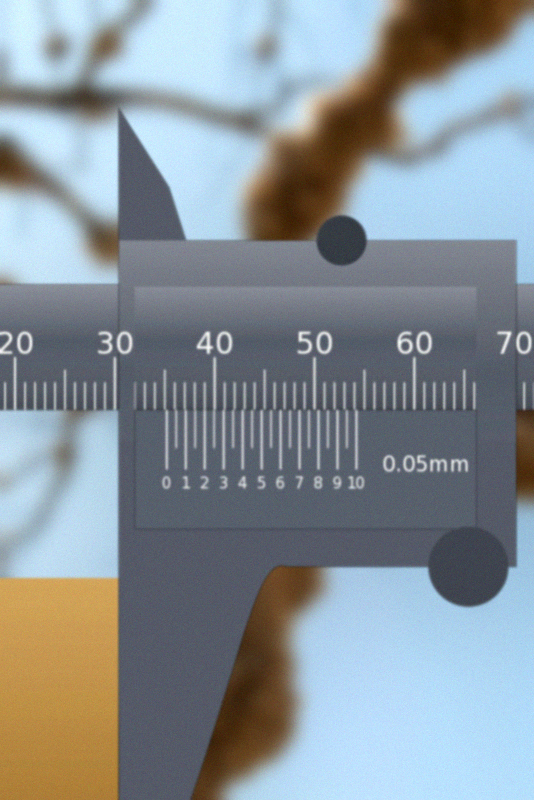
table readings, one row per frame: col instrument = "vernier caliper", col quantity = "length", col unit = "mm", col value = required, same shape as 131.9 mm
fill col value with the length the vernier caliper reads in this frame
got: 35.2 mm
